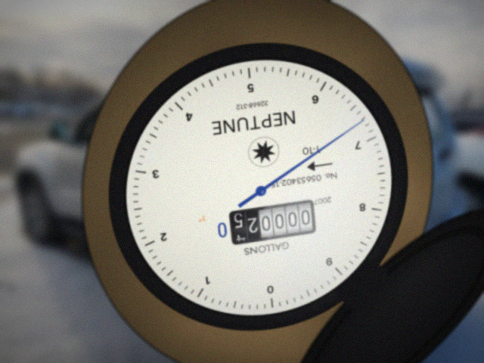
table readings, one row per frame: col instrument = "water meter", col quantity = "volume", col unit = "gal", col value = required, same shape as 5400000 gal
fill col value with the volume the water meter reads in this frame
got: 246.7 gal
